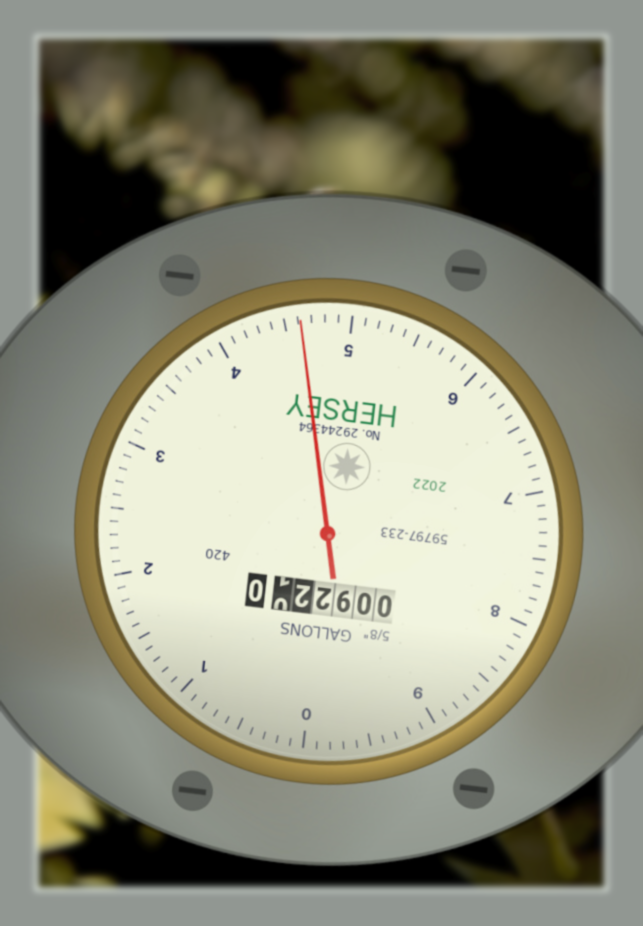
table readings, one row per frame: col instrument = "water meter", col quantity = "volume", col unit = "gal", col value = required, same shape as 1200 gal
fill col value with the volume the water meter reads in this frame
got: 92204.6 gal
